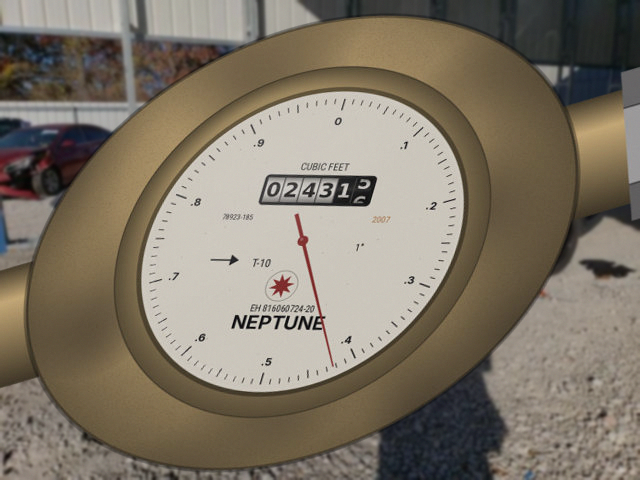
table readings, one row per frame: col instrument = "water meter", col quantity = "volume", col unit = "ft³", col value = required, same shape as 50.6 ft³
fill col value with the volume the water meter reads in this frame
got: 24315.42 ft³
